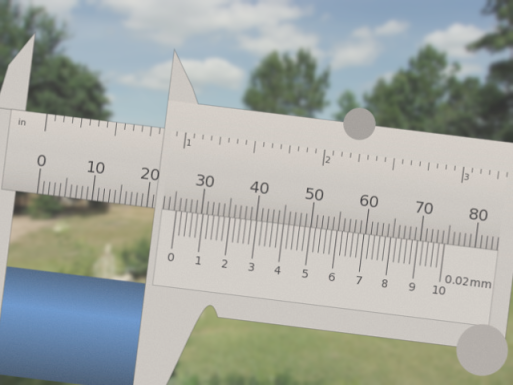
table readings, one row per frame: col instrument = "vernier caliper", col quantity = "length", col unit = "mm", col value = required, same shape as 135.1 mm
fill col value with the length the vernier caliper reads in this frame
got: 25.4 mm
